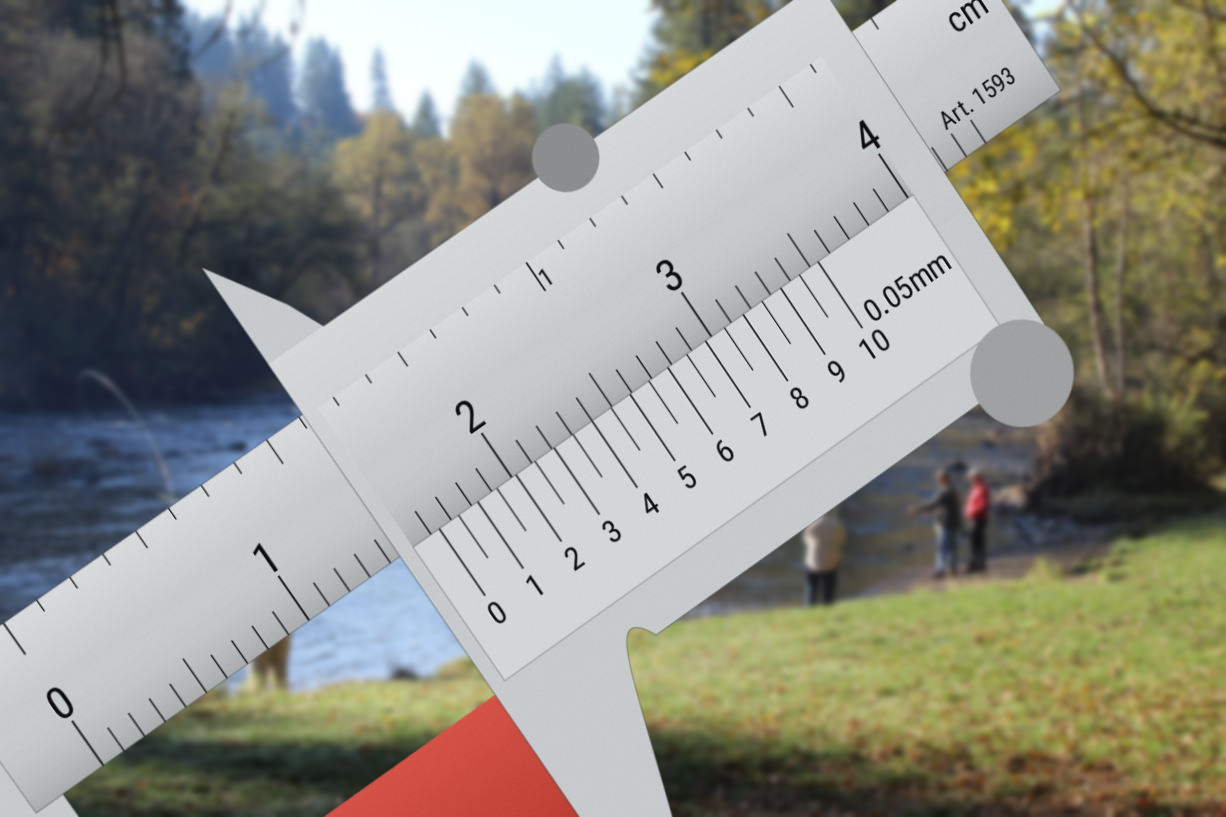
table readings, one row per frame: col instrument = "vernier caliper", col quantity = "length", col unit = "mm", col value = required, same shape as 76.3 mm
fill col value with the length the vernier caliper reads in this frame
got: 16.4 mm
